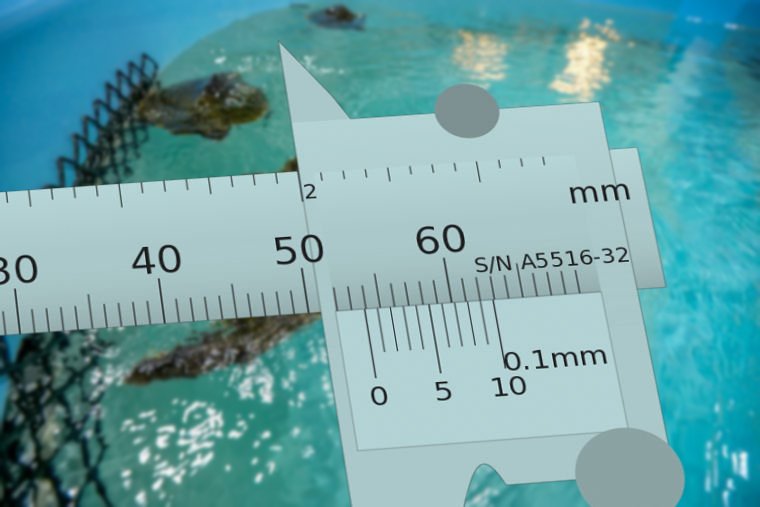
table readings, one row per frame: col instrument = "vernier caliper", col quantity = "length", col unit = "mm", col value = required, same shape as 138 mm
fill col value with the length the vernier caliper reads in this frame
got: 53.9 mm
